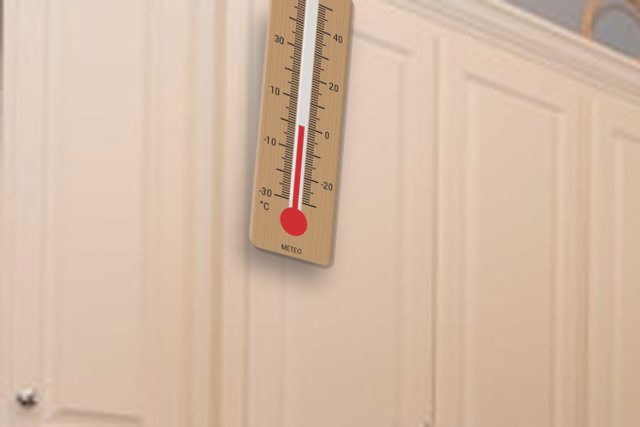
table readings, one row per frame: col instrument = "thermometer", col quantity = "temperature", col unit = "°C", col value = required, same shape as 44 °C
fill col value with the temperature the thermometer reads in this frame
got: 0 °C
